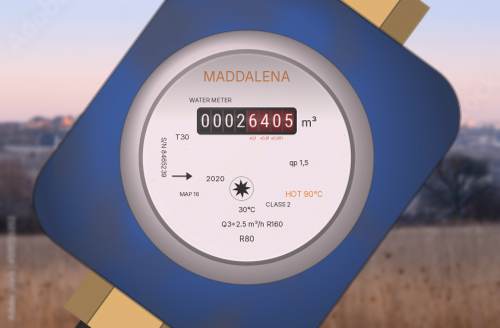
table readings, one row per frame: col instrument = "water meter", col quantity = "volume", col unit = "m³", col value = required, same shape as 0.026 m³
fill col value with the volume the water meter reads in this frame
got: 2.6405 m³
